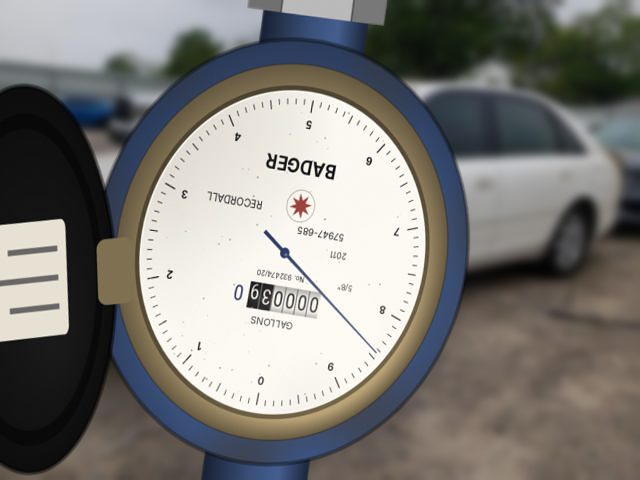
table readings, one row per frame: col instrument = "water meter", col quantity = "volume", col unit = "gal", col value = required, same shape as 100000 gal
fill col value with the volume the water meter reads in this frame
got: 388.4 gal
